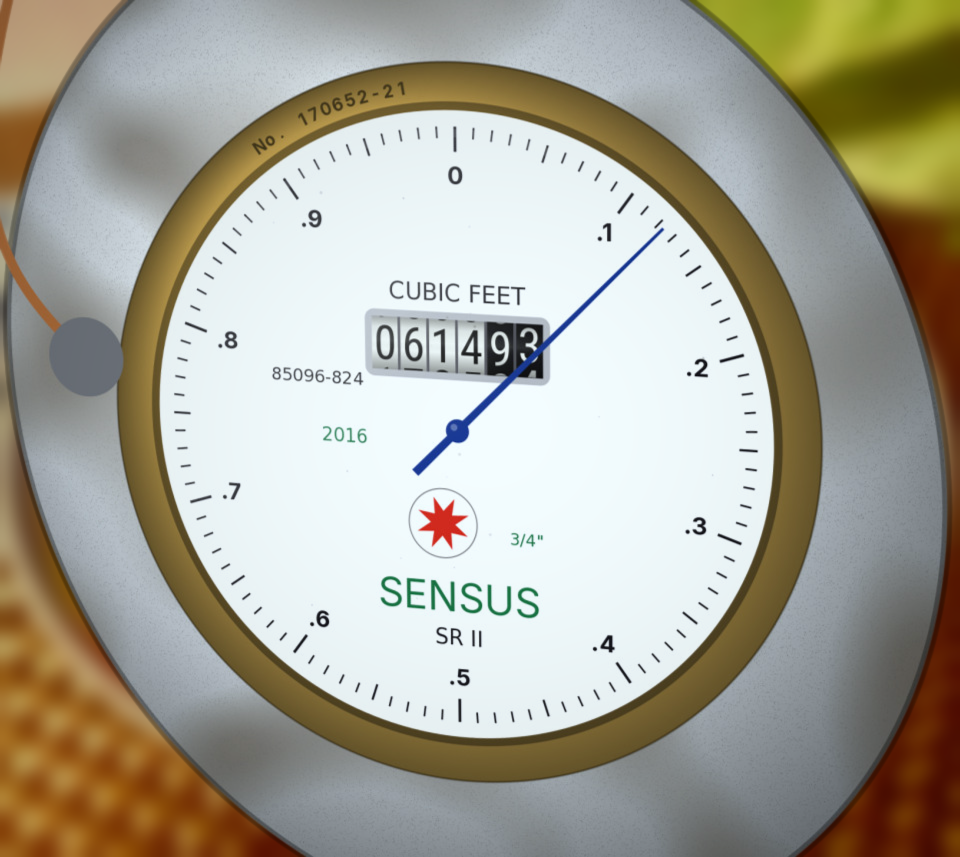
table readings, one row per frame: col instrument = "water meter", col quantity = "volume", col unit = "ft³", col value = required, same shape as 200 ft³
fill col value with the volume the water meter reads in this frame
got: 61493.12 ft³
